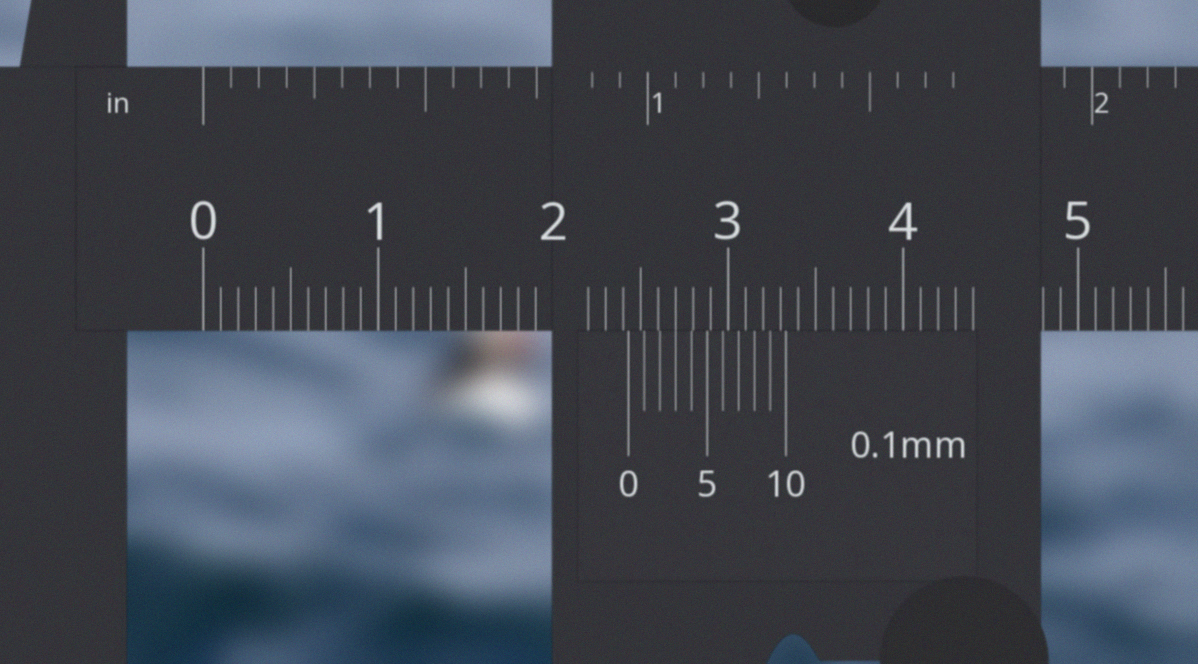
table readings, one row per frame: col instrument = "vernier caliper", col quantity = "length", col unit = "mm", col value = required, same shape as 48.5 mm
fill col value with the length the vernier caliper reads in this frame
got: 24.3 mm
